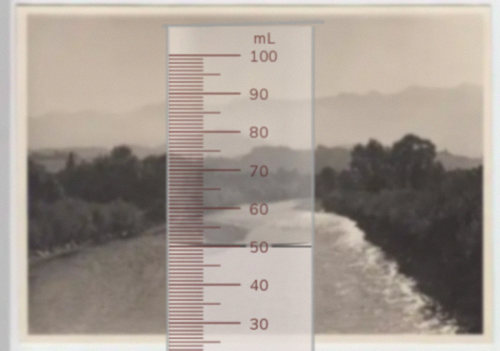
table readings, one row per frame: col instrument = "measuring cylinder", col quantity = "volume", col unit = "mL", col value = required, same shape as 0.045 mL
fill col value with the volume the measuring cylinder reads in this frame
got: 50 mL
